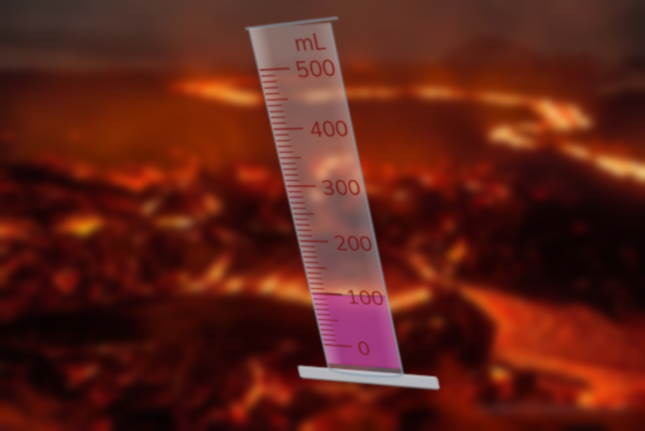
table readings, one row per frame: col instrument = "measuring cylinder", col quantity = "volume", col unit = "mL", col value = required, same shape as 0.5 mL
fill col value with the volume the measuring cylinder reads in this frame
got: 100 mL
